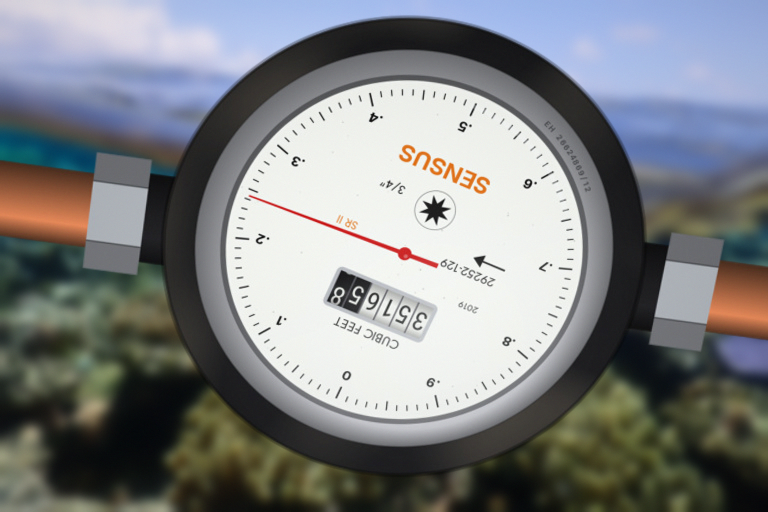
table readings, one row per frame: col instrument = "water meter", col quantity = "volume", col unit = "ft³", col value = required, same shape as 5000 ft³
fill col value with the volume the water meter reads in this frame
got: 351658.24 ft³
